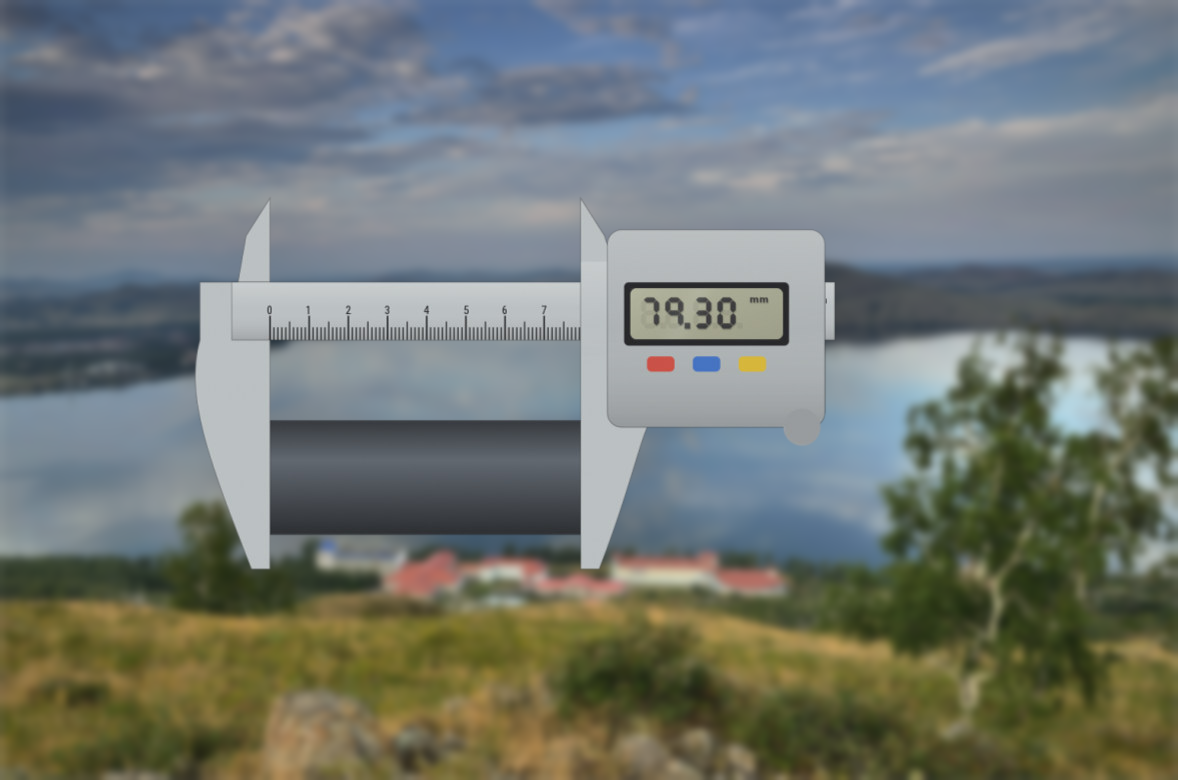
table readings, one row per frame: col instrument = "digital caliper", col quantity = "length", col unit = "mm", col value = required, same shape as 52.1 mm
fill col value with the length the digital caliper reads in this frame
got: 79.30 mm
